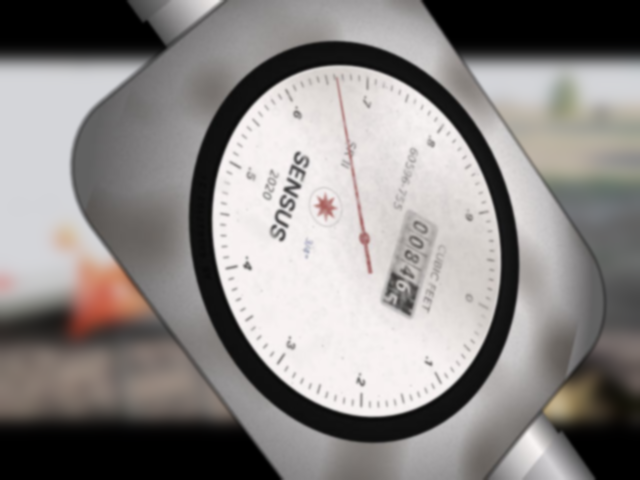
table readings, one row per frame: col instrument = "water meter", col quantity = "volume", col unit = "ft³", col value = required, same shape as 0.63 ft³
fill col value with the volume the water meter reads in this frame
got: 8464.66 ft³
